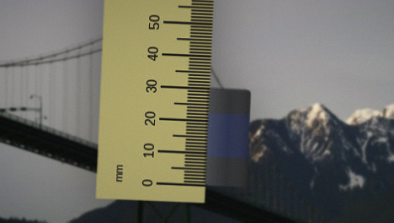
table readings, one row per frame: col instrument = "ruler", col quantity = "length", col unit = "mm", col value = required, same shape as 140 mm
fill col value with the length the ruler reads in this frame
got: 30 mm
